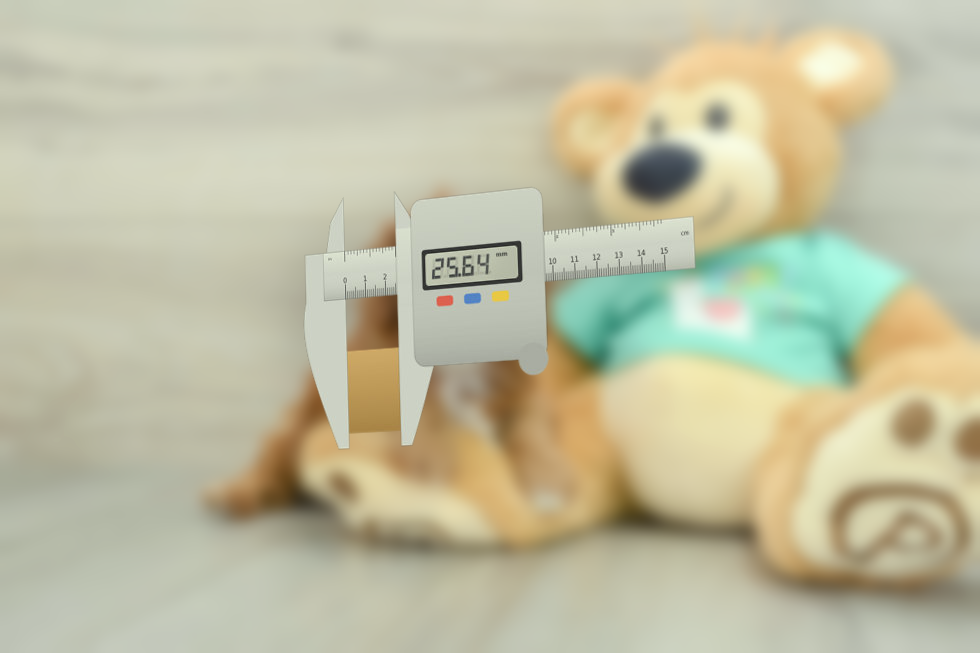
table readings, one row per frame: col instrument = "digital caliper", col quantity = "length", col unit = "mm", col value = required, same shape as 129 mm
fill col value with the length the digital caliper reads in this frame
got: 25.64 mm
